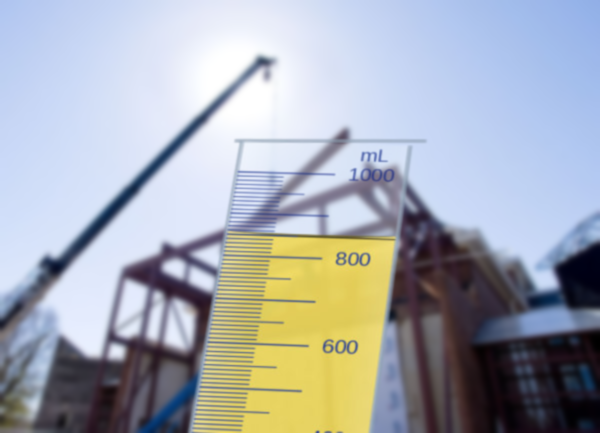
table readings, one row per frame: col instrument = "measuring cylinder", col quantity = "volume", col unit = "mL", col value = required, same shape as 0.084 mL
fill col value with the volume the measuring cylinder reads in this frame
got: 850 mL
